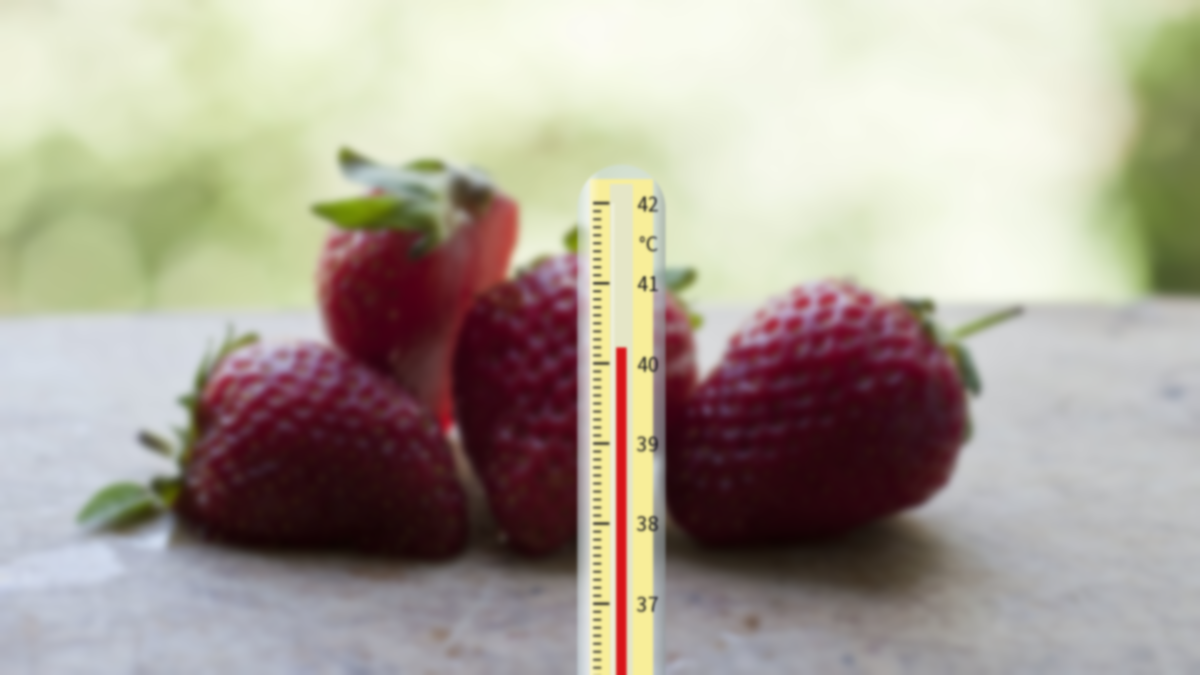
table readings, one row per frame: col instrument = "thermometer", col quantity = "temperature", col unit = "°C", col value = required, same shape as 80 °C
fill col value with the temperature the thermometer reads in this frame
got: 40.2 °C
